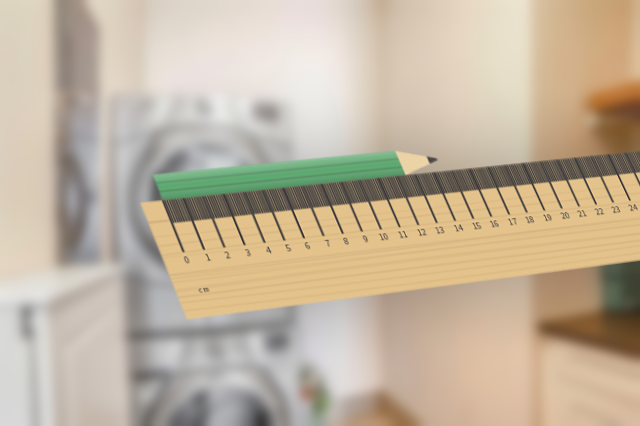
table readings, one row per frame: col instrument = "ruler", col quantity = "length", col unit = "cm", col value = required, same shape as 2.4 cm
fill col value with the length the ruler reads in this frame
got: 14.5 cm
